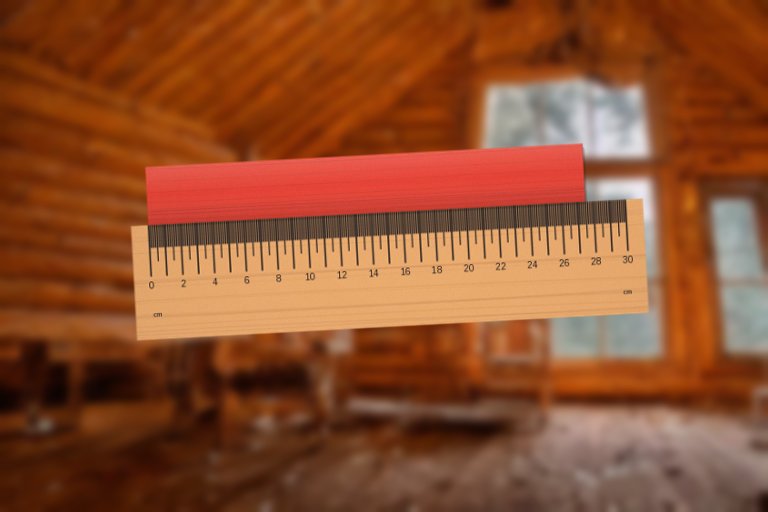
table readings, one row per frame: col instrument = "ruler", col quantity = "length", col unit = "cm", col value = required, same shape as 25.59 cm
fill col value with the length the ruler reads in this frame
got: 27.5 cm
